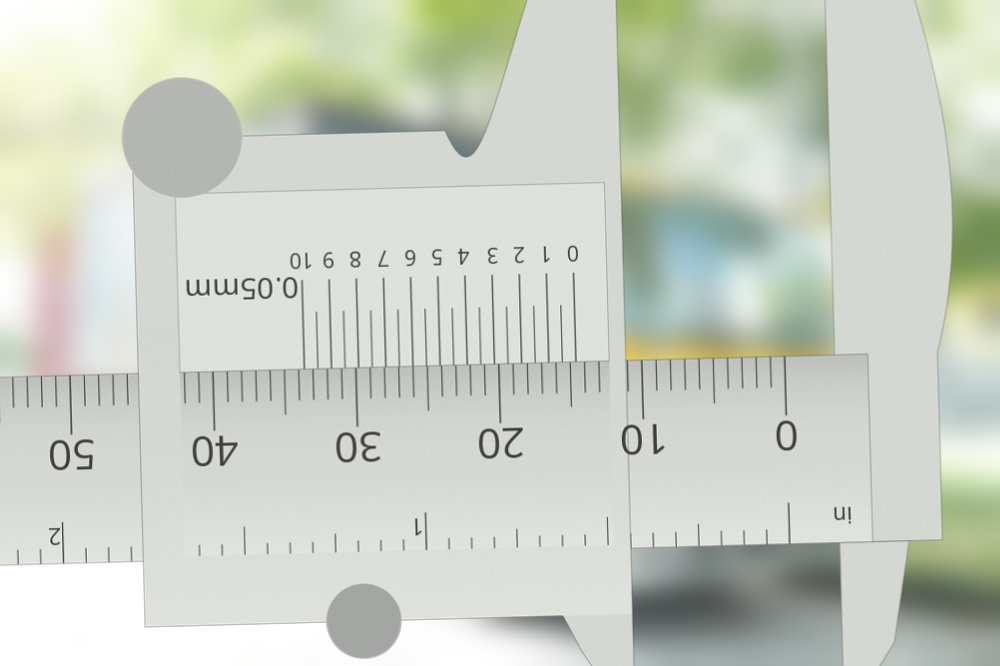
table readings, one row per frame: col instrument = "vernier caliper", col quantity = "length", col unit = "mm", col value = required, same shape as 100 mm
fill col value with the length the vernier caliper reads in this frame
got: 14.6 mm
